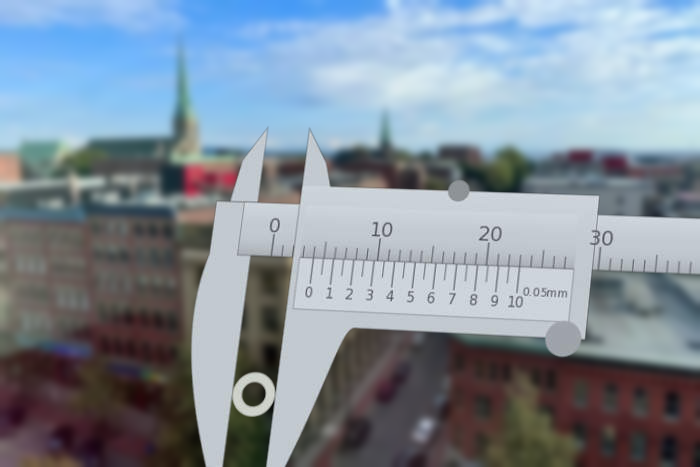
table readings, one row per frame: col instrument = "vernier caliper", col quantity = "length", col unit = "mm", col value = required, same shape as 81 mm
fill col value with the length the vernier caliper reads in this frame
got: 4.0 mm
